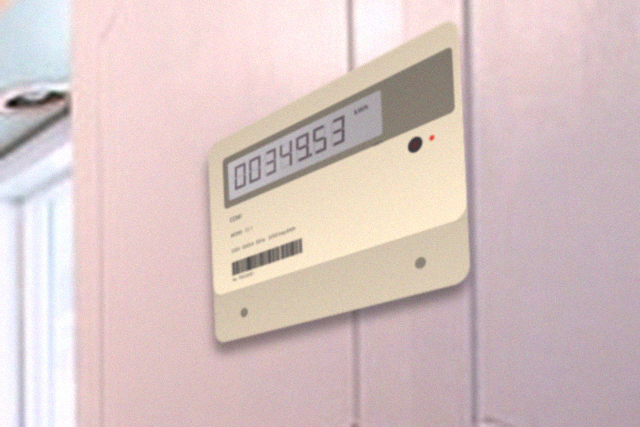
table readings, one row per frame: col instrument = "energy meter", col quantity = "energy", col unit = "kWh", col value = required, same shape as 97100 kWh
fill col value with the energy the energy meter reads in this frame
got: 349.53 kWh
